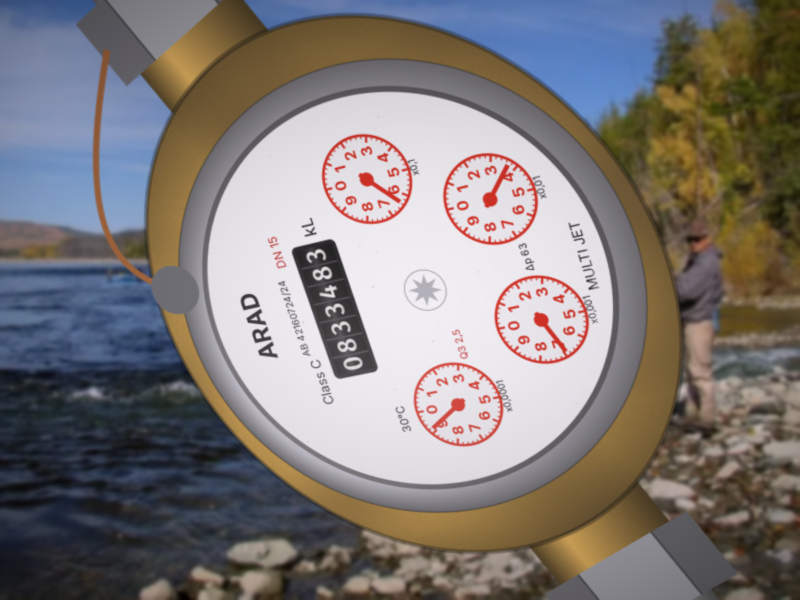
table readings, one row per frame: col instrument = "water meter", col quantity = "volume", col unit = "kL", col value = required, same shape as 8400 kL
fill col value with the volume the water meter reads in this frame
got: 833483.6369 kL
